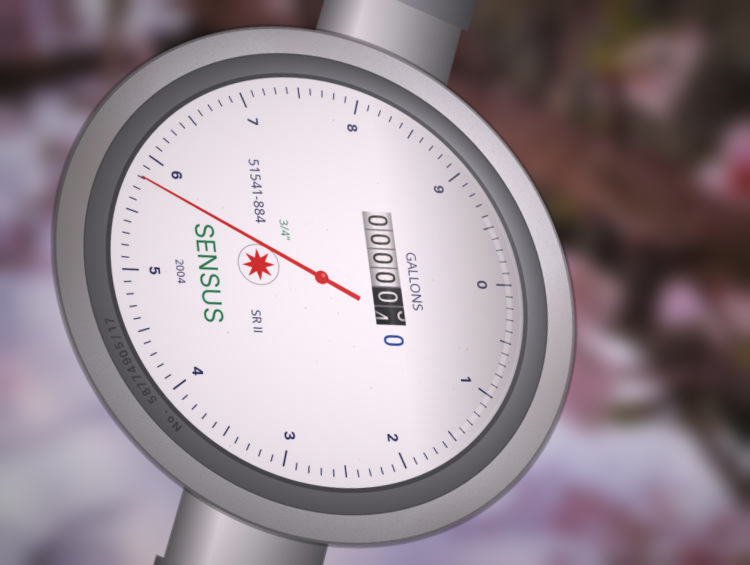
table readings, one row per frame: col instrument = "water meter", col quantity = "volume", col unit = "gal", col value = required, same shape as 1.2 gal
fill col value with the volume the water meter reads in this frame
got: 35.8 gal
